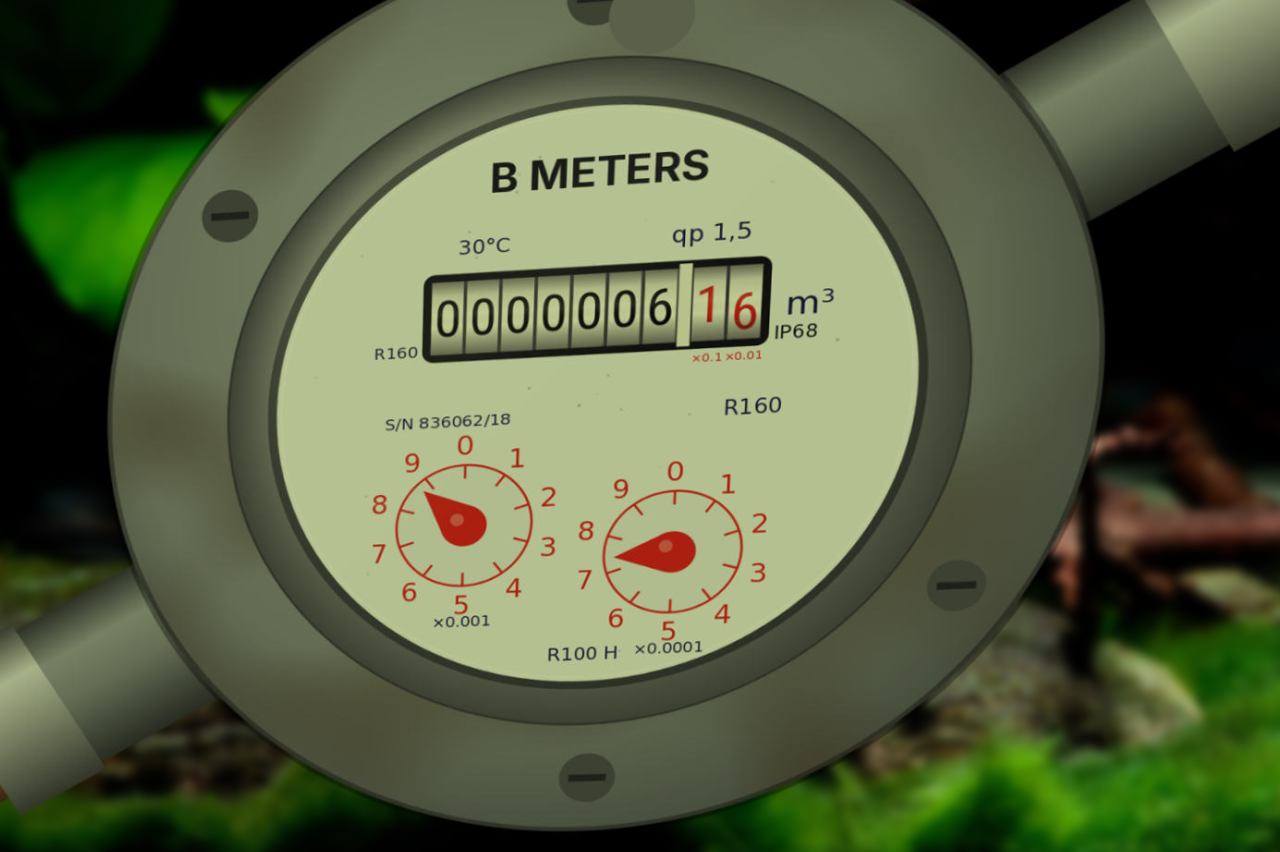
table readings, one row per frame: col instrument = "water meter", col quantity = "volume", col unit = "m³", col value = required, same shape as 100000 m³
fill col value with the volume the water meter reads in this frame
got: 6.1587 m³
